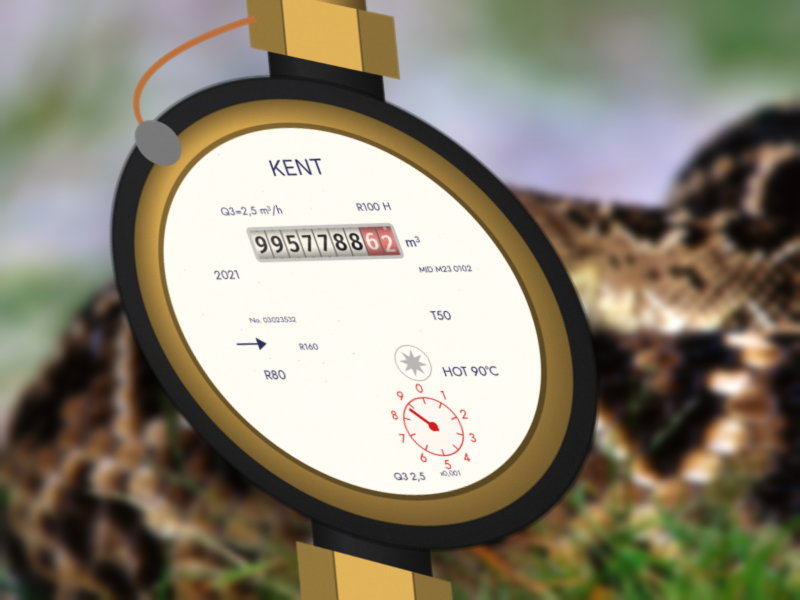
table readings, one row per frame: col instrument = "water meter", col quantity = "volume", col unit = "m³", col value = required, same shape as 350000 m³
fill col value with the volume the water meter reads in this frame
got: 9957788.618 m³
